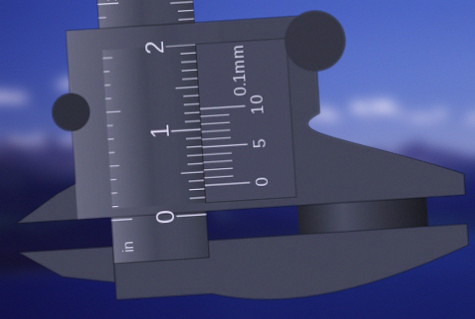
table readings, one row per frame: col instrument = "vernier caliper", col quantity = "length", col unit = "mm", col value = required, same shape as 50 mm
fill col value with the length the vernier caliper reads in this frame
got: 3.4 mm
